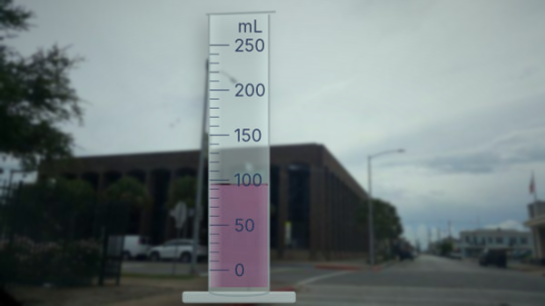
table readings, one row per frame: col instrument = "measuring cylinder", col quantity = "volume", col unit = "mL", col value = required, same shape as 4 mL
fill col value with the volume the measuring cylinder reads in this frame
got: 95 mL
